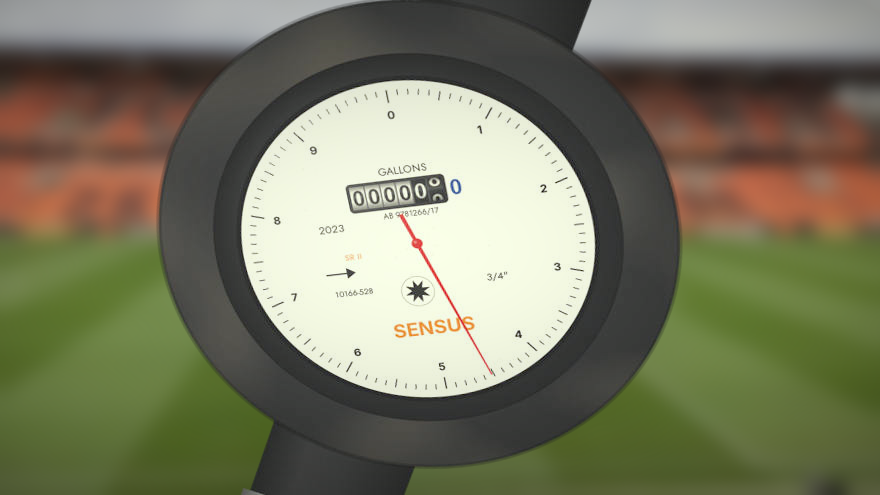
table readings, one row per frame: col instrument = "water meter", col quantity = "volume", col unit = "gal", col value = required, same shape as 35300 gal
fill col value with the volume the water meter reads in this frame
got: 84.5 gal
